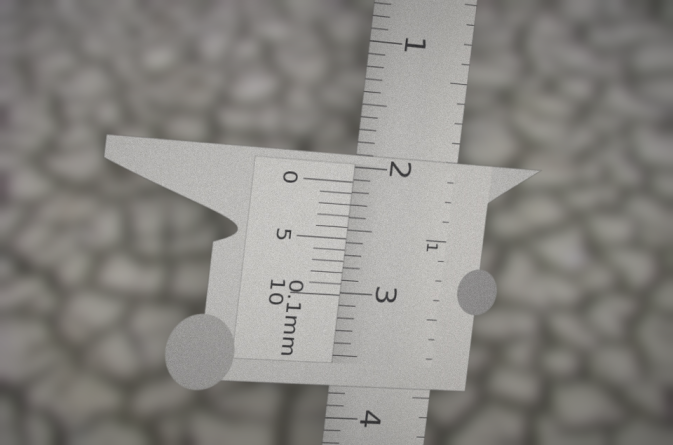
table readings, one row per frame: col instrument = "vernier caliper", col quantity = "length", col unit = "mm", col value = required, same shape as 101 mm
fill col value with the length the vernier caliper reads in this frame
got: 21.2 mm
